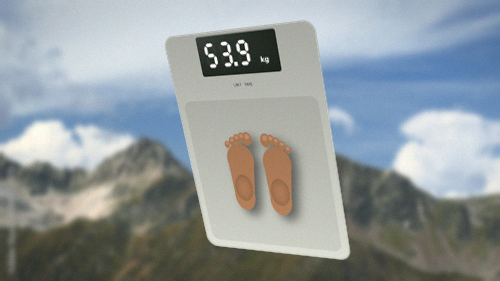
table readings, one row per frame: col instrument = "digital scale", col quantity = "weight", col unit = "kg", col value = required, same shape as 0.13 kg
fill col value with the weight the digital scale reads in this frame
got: 53.9 kg
